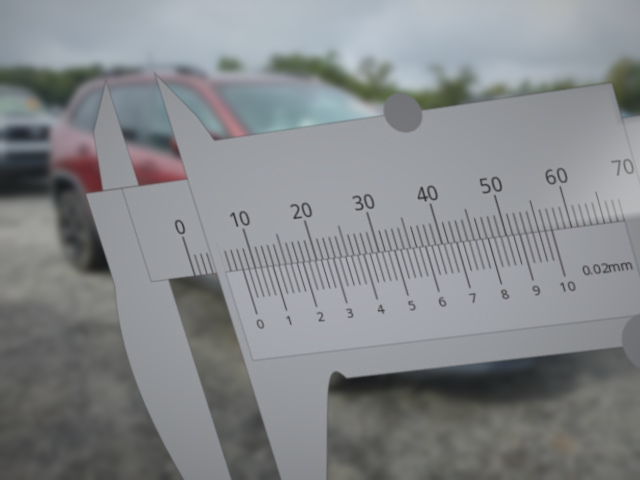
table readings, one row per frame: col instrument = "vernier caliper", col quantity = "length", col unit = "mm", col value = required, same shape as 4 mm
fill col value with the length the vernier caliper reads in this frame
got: 8.0 mm
